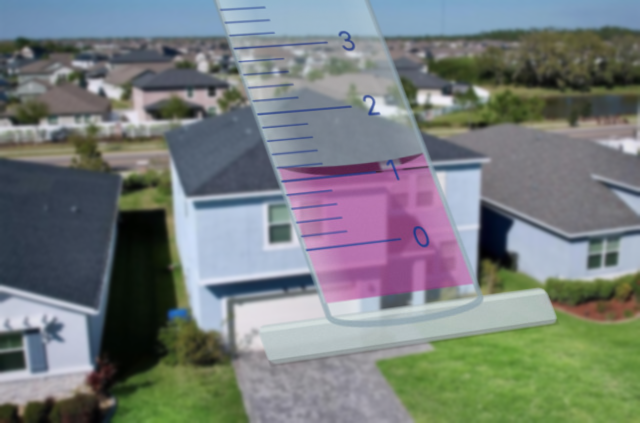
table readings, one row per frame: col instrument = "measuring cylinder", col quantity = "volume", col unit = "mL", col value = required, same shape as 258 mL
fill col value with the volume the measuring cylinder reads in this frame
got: 1 mL
